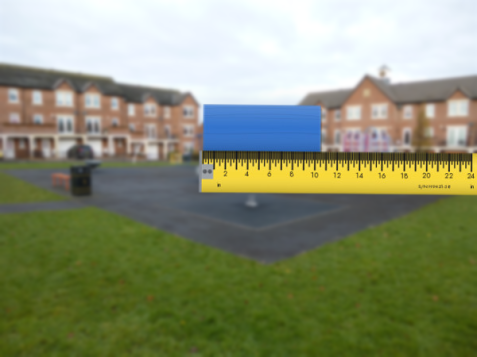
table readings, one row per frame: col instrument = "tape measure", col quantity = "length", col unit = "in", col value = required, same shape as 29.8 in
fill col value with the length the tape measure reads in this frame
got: 10.5 in
